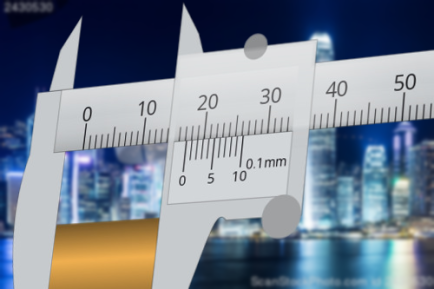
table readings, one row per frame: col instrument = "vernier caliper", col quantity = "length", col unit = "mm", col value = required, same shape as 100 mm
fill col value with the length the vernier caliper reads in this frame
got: 17.2 mm
